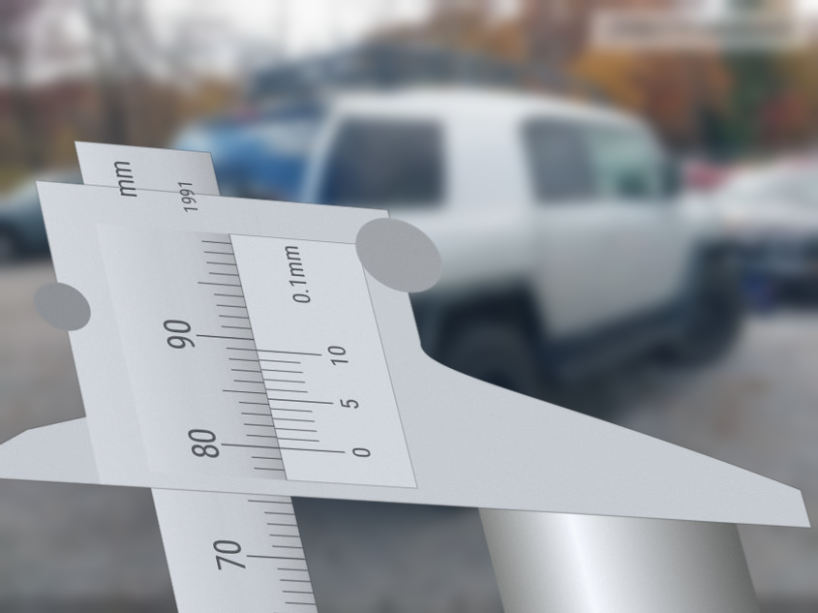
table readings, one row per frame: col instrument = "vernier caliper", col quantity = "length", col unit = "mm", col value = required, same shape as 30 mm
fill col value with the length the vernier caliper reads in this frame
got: 80.0 mm
